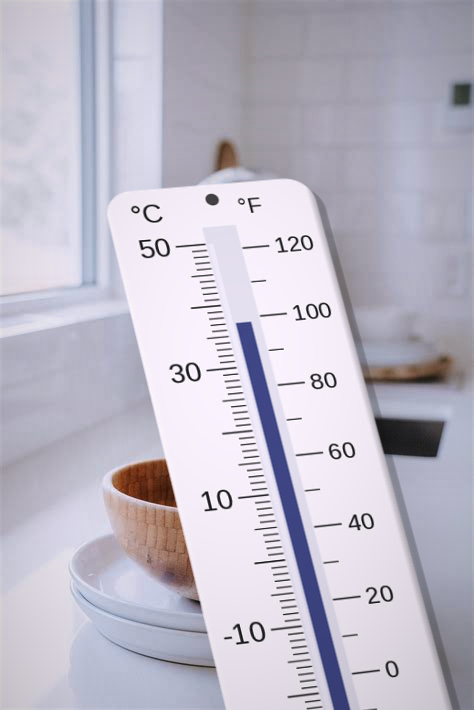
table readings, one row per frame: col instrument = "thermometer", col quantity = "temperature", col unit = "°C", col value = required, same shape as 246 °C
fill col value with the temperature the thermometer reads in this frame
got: 37 °C
